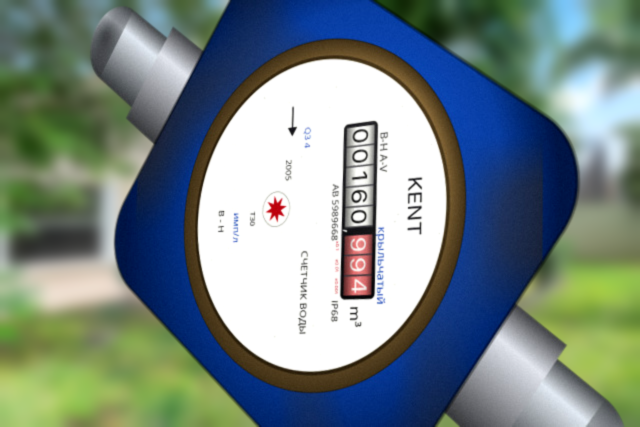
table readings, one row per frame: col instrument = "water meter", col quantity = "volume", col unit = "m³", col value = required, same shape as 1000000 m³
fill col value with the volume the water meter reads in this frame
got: 160.994 m³
